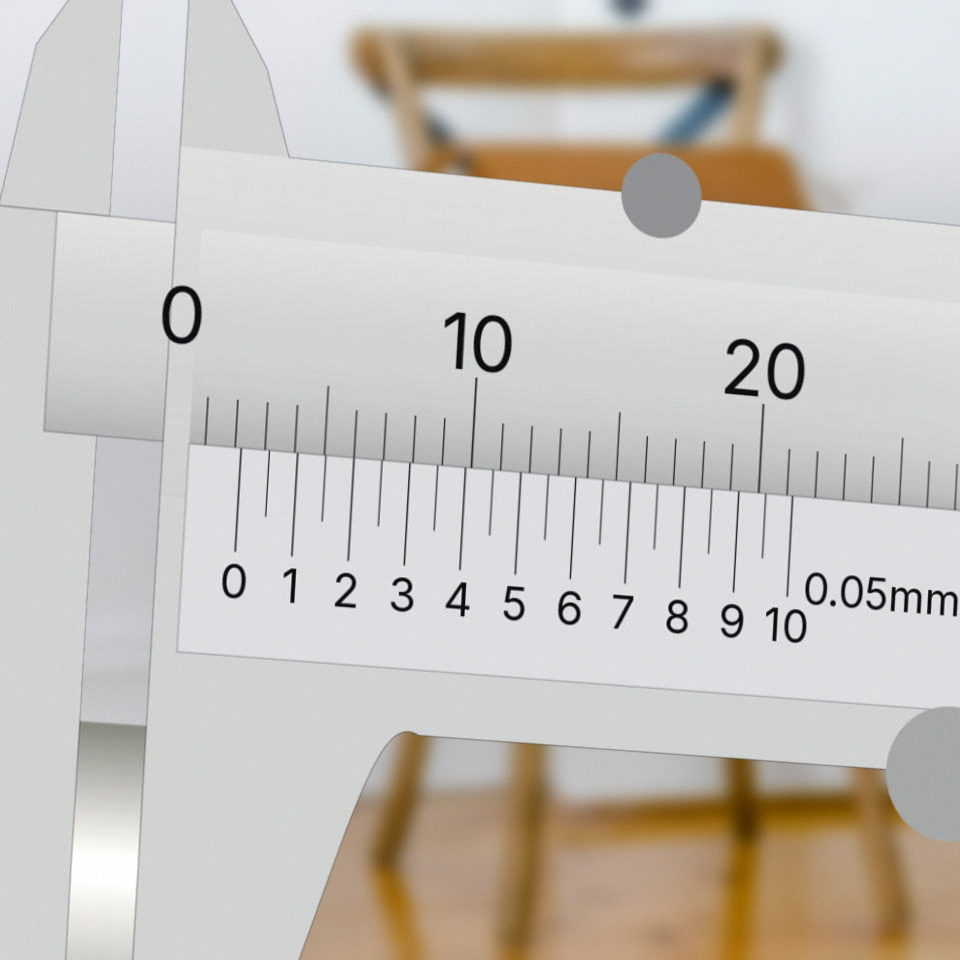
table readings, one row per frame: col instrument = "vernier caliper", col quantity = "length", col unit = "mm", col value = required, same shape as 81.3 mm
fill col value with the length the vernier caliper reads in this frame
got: 2.20 mm
